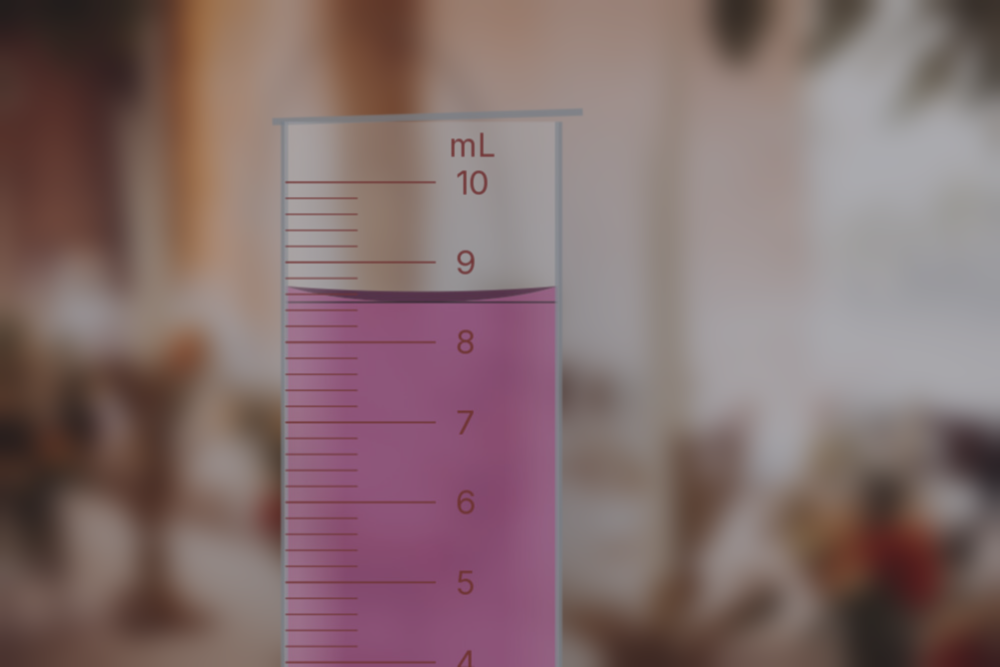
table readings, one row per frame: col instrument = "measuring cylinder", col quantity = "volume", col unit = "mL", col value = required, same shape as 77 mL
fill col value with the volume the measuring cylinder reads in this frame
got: 8.5 mL
